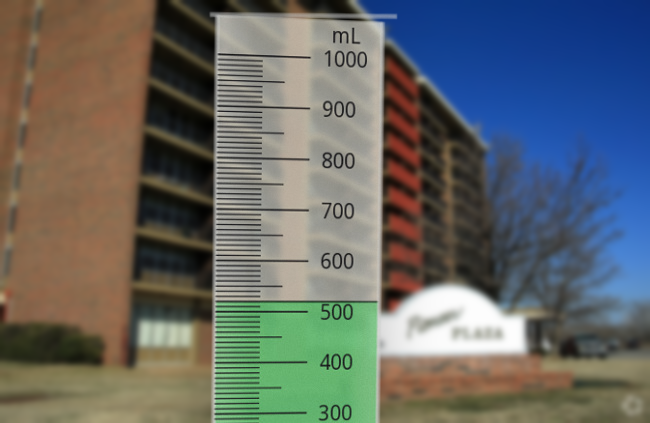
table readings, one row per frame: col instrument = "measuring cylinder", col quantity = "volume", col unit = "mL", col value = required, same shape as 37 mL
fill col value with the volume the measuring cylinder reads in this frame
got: 520 mL
